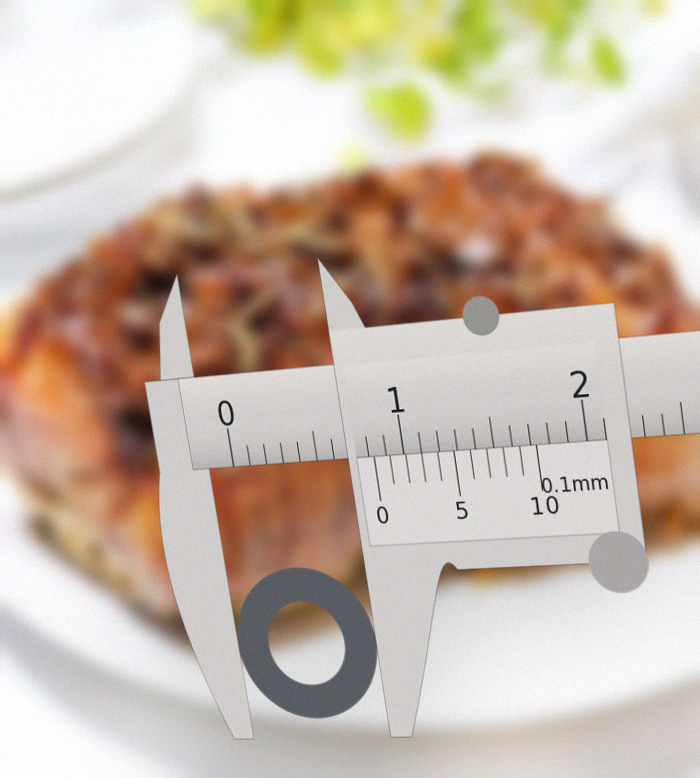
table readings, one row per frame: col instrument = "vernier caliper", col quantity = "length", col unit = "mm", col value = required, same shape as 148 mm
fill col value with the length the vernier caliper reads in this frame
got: 8.3 mm
